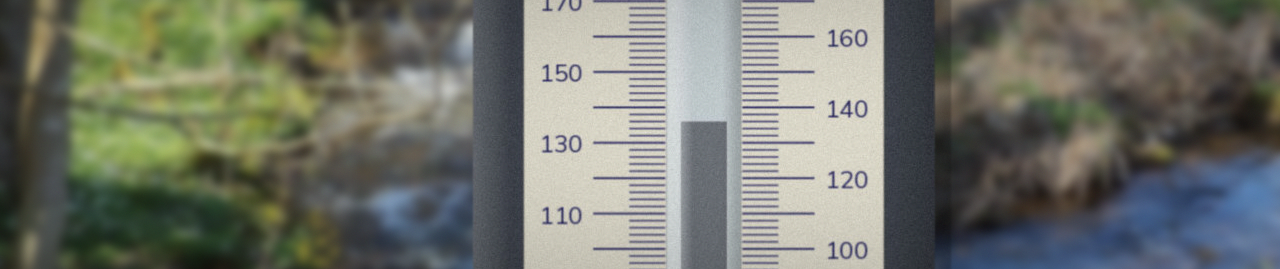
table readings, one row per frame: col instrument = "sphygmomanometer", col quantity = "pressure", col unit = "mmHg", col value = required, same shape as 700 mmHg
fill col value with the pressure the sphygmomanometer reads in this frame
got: 136 mmHg
